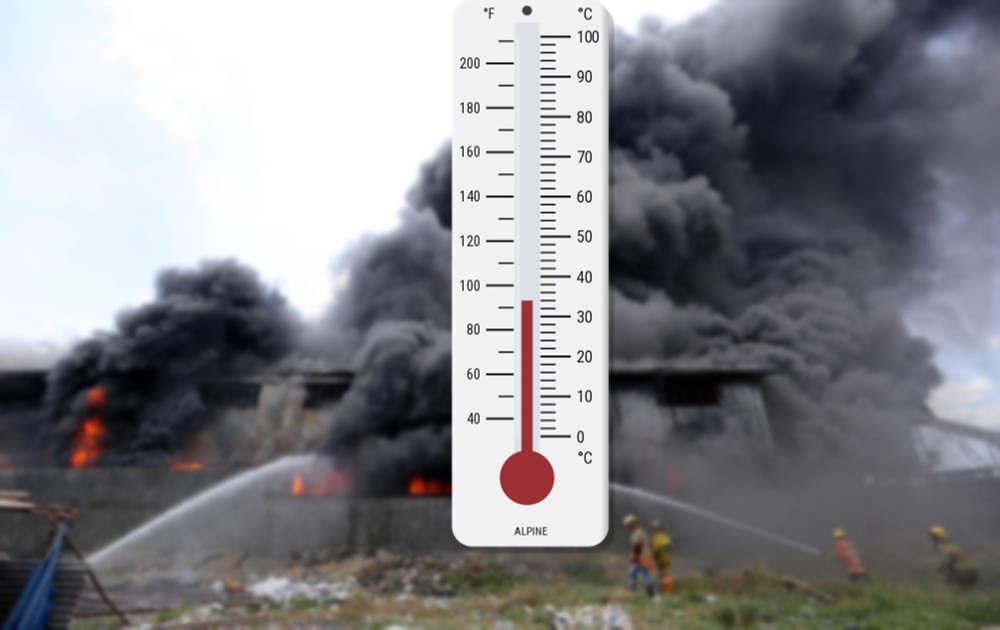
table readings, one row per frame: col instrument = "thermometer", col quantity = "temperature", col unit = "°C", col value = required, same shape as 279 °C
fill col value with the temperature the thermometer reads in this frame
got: 34 °C
